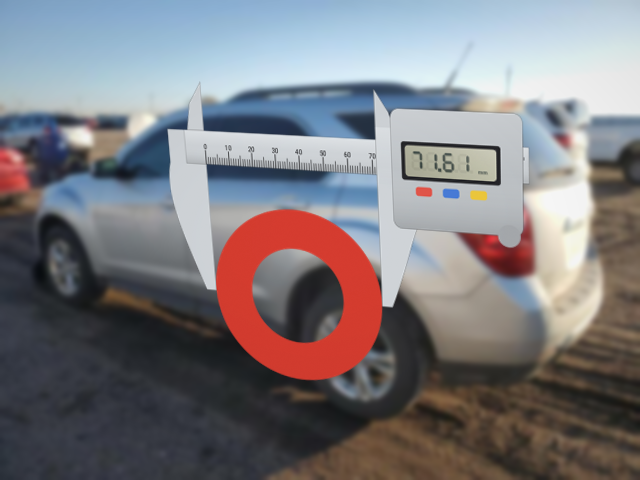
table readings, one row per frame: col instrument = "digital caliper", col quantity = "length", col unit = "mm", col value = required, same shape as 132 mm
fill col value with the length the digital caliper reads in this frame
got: 71.61 mm
